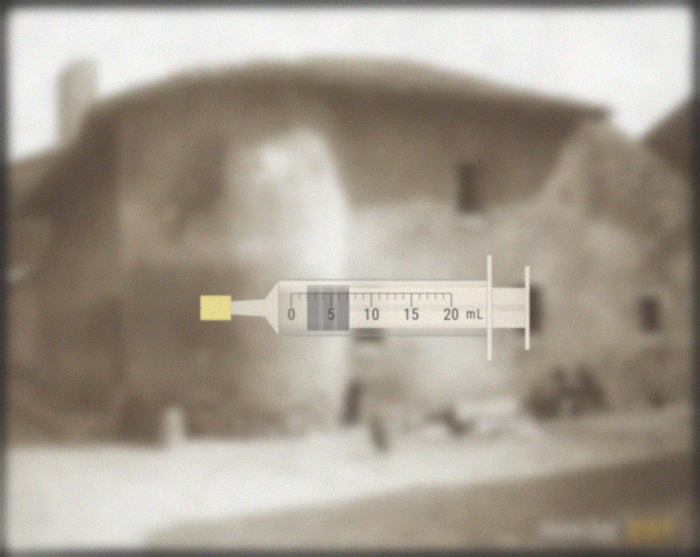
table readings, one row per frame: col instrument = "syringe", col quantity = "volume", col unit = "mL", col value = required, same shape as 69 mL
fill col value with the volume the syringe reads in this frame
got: 2 mL
